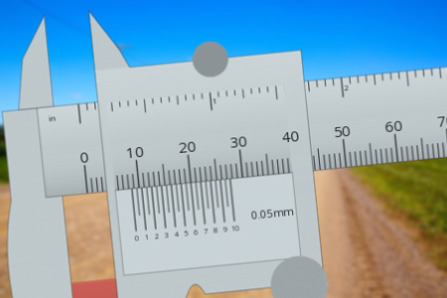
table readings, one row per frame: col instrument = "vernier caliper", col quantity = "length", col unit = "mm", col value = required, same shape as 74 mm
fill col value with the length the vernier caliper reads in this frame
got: 8.6 mm
